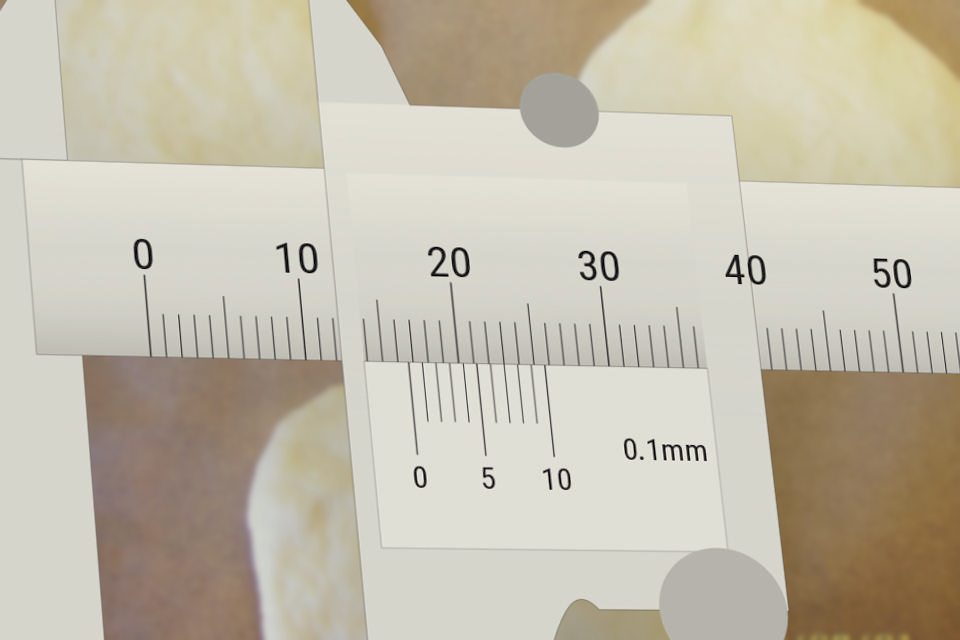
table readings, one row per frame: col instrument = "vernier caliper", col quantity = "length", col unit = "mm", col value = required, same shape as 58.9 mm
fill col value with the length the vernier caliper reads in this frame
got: 16.7 mm
